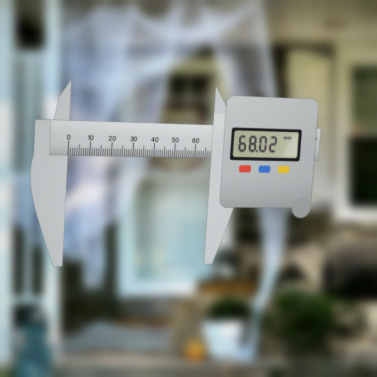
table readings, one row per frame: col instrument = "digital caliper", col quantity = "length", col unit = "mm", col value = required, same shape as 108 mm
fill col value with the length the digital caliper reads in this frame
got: 68.02 mm
